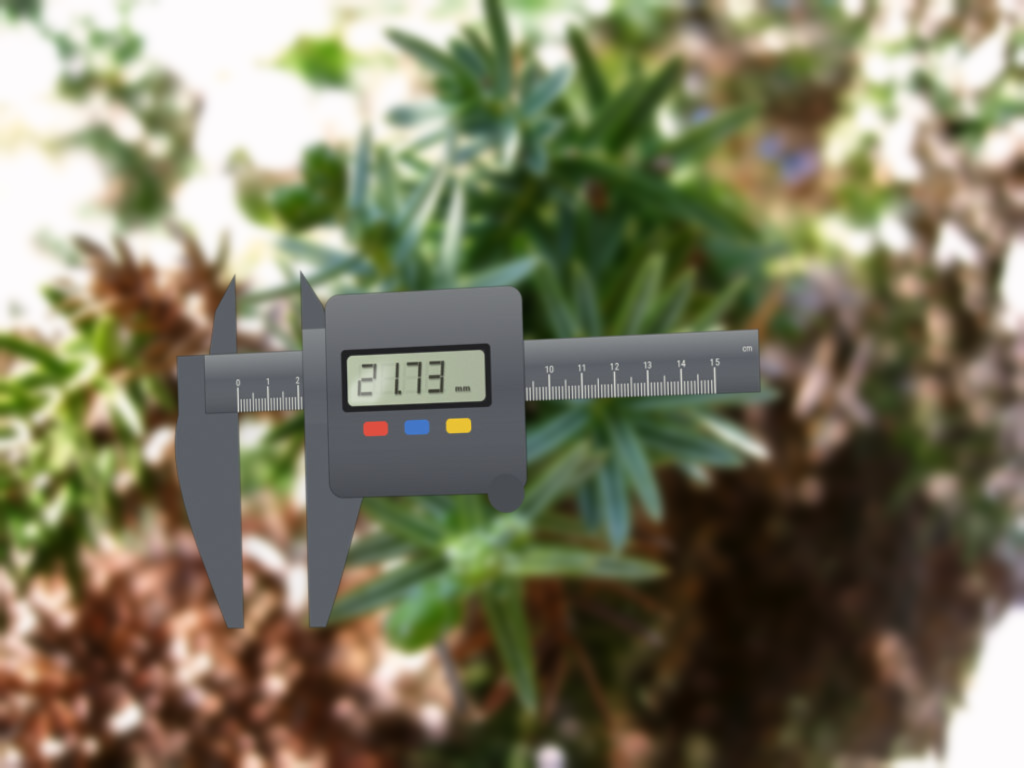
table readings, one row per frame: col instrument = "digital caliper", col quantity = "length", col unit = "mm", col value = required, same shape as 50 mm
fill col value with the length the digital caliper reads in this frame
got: 21.73 mm
